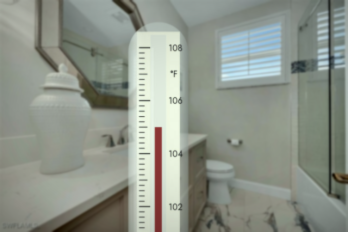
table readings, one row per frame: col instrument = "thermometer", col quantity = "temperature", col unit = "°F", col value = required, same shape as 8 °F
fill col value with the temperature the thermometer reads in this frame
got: 105 °F
